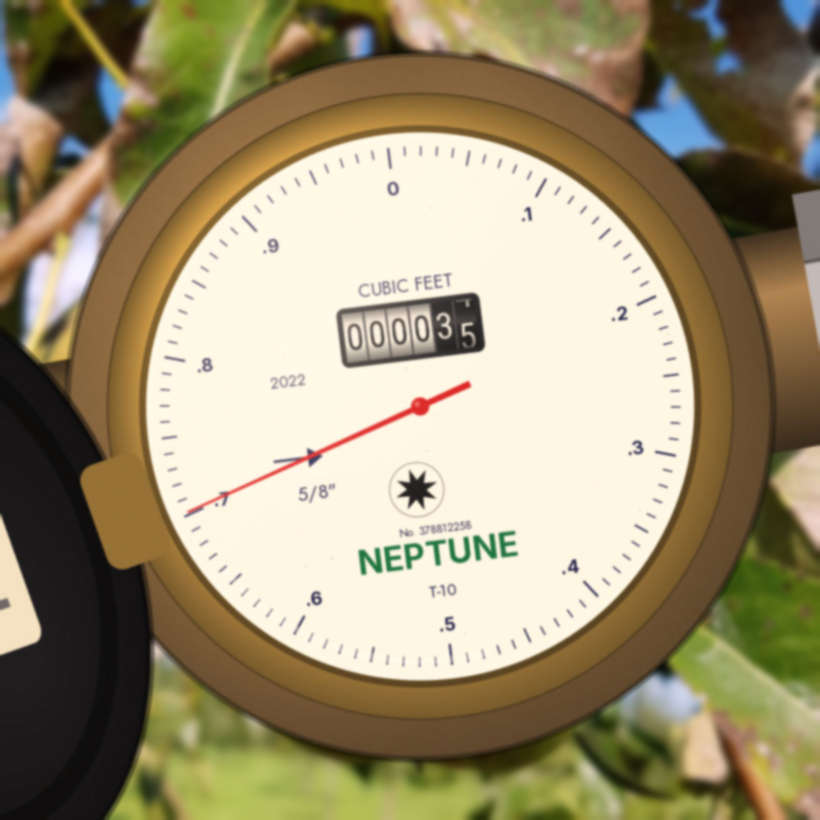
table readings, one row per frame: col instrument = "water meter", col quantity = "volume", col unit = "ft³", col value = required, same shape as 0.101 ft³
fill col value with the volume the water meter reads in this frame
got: 34.70 ft³
